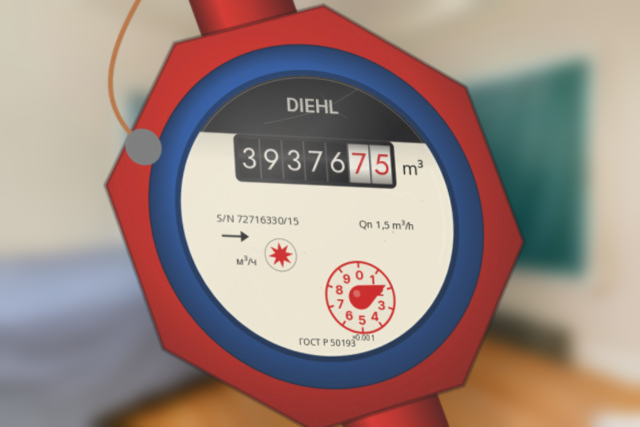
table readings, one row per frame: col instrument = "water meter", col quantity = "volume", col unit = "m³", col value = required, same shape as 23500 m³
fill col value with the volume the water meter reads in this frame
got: 39376.751 m³
